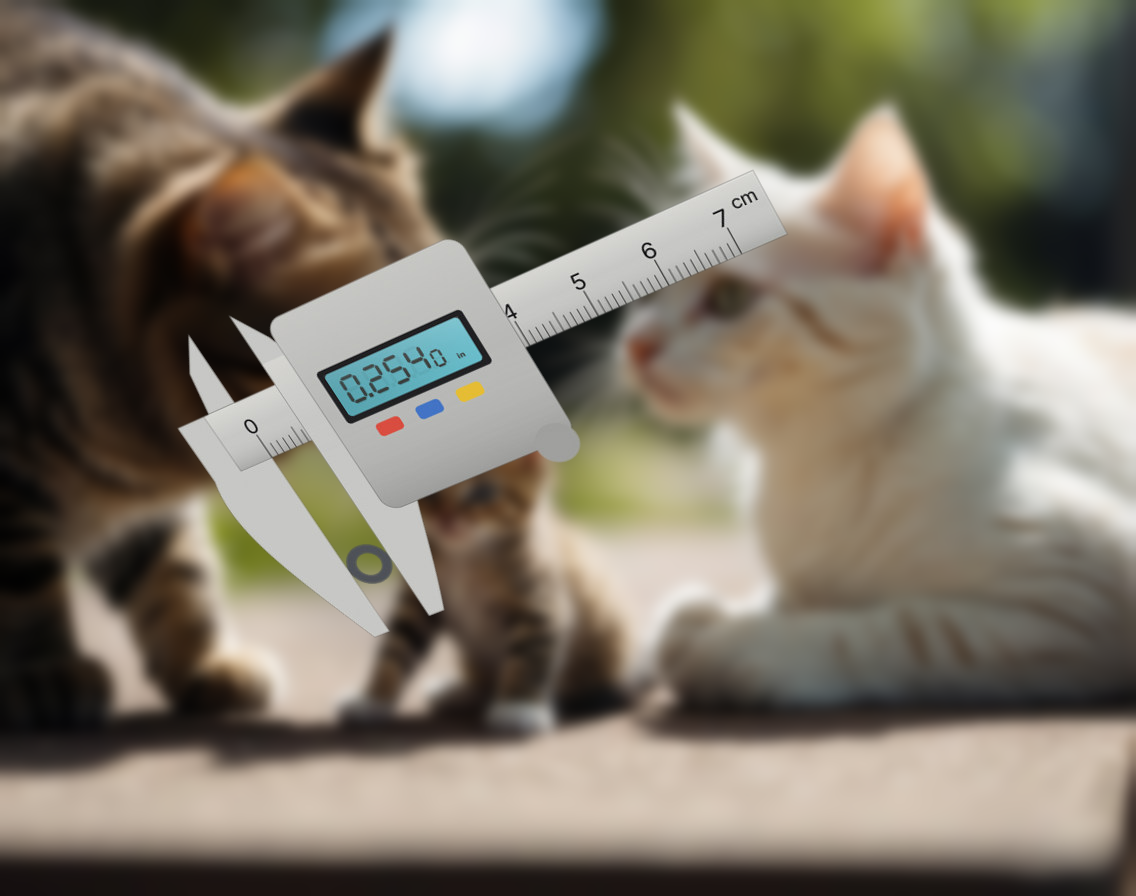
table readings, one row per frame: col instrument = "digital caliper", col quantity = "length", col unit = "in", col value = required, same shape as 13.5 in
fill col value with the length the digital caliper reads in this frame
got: 0.2540 in
